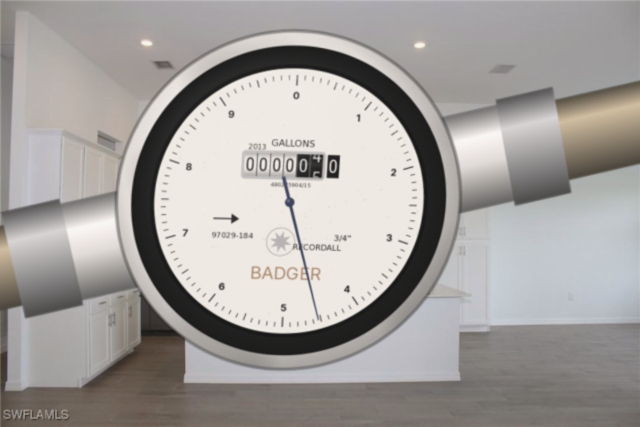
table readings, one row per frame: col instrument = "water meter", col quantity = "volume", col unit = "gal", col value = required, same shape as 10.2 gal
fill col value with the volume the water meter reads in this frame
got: 44.5 gal
